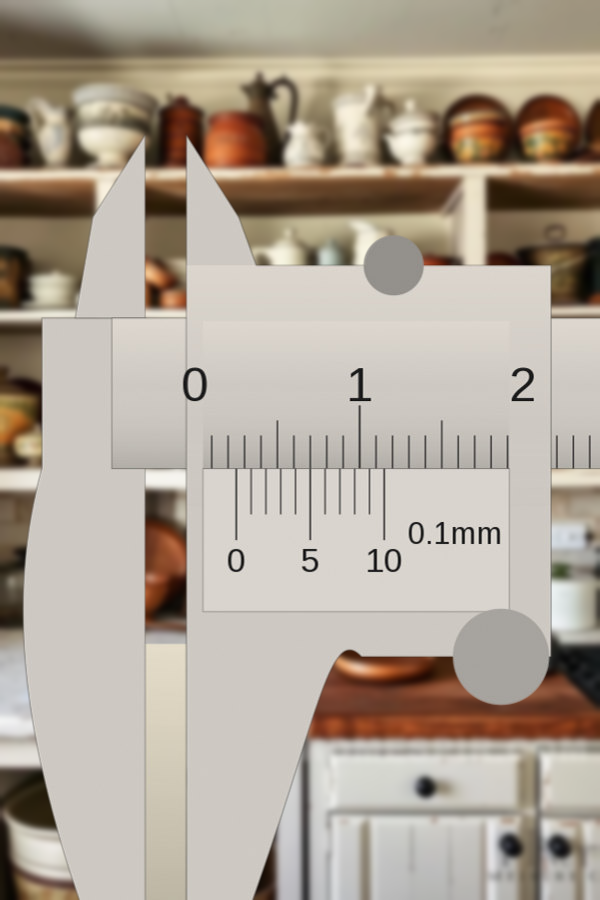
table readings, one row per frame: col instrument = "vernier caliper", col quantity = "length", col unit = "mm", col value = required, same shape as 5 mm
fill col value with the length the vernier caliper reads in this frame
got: 2.5 mm
